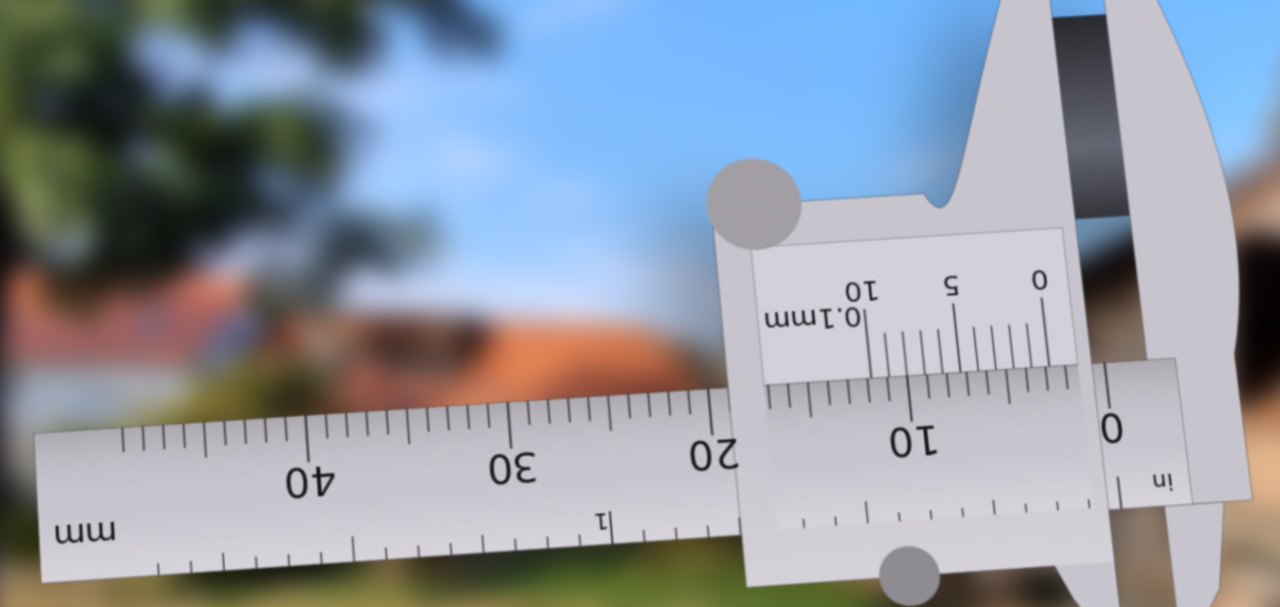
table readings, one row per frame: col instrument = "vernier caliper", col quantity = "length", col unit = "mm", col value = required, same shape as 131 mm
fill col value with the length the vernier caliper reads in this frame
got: 2.8 mm
